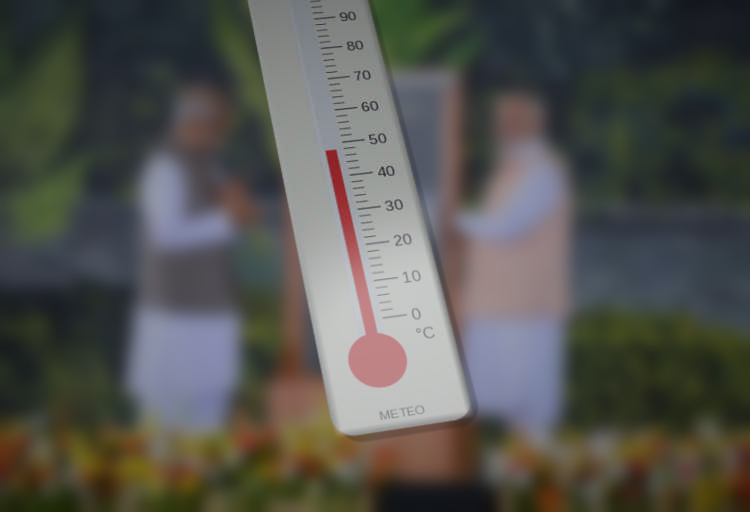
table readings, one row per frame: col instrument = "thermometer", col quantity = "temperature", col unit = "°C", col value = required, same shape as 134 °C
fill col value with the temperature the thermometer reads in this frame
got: 48 °C
